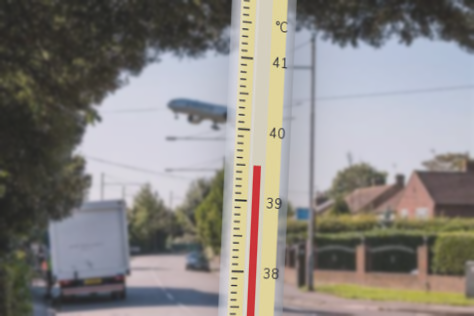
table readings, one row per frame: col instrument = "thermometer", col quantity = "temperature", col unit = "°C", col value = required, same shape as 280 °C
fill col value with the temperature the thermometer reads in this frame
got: 39.5 °C
